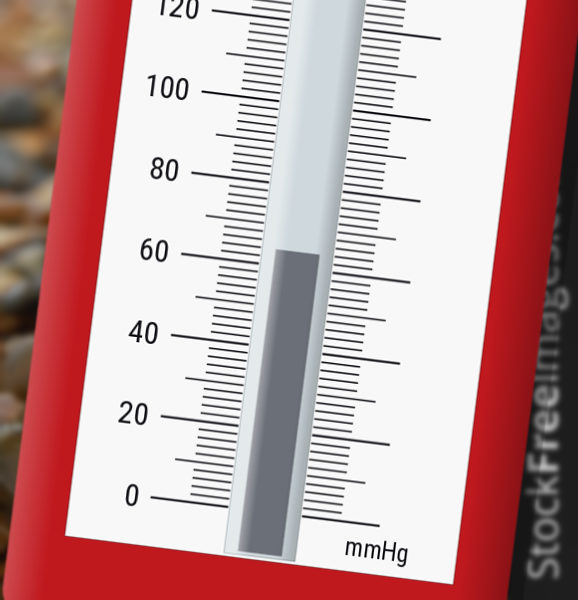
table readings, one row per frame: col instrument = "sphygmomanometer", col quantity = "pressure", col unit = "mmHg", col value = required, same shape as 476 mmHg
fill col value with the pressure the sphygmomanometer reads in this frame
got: 64 mmHg
